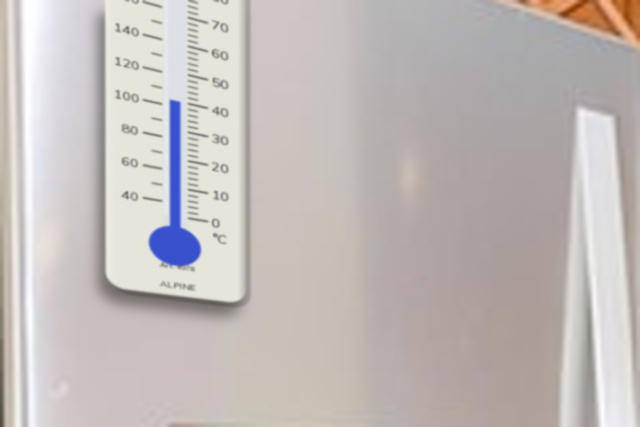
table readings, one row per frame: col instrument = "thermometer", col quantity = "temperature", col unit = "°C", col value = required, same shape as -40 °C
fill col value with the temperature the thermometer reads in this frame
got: 40 °C
